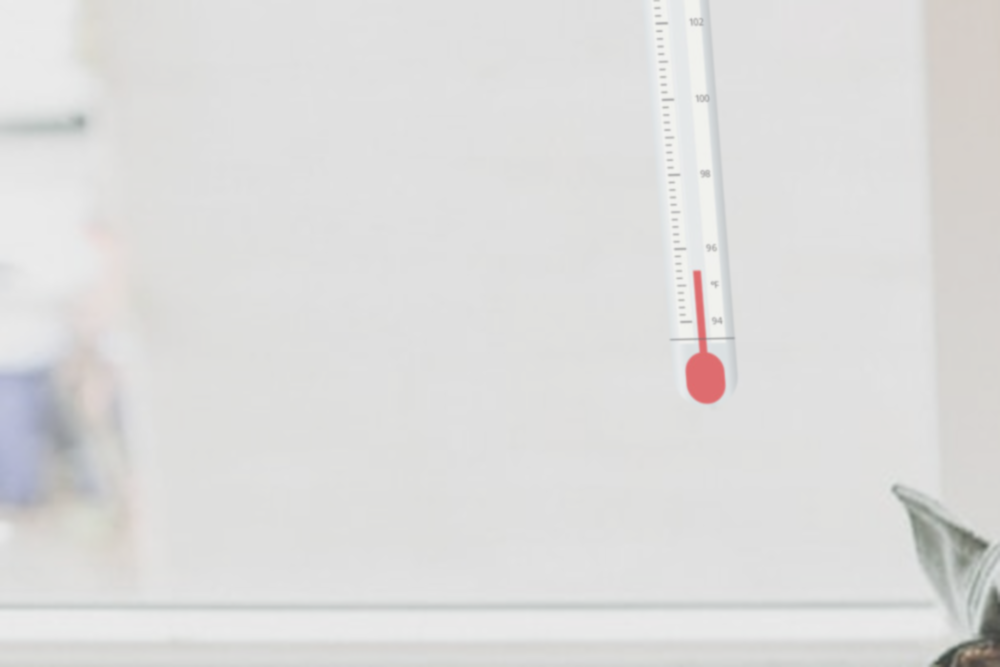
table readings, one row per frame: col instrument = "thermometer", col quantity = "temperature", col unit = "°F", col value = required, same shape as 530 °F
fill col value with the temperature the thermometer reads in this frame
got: 95.4 °F
